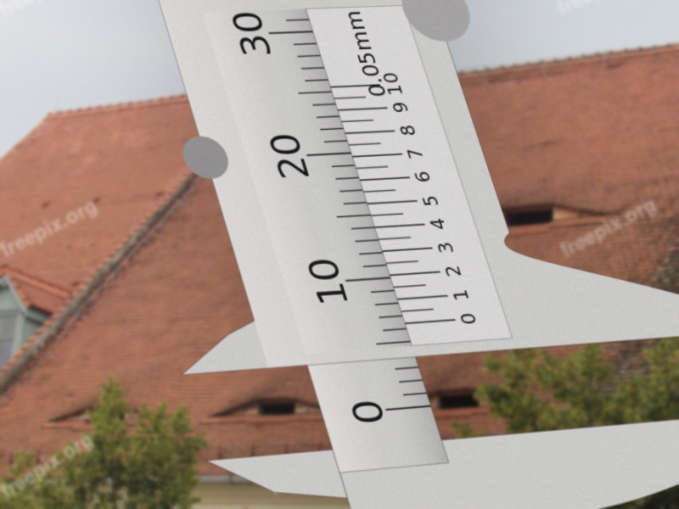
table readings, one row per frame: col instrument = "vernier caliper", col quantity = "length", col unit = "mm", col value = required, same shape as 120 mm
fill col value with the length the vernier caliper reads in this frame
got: 6.4 mm
